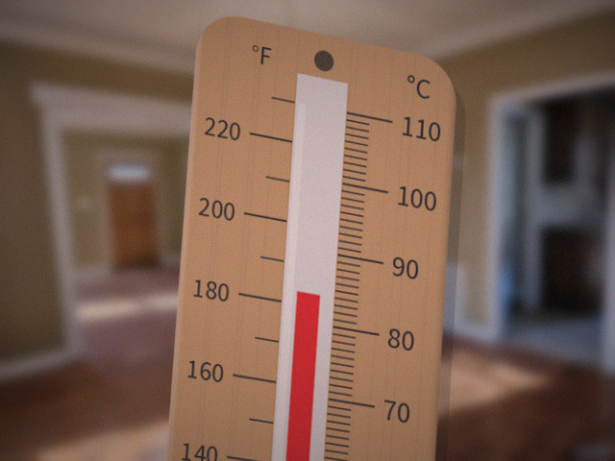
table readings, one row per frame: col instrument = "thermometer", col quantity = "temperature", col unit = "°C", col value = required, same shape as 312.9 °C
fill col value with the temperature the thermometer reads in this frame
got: 84 °C
